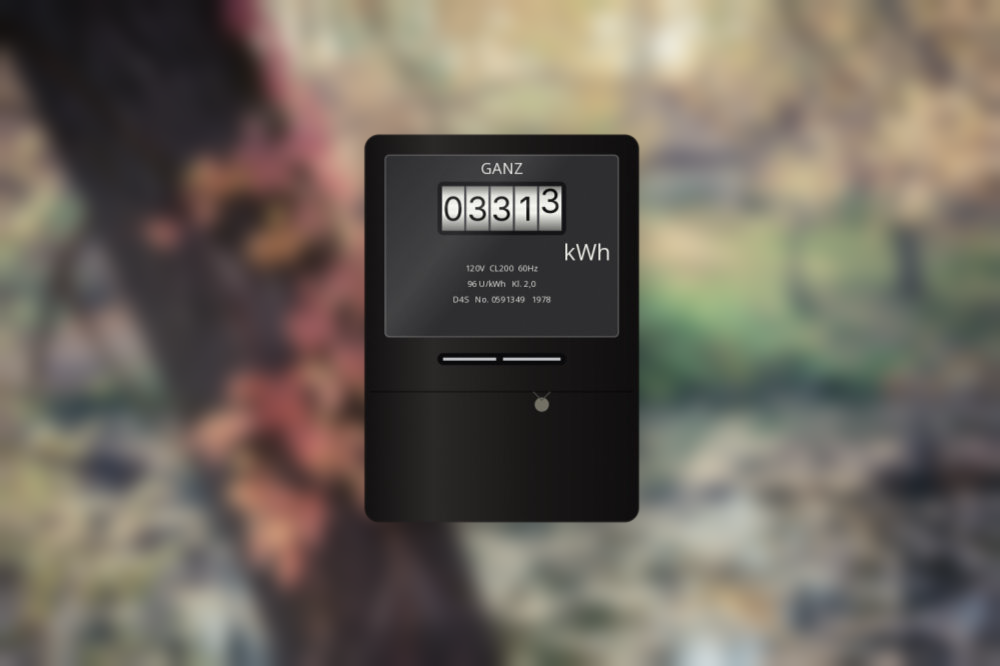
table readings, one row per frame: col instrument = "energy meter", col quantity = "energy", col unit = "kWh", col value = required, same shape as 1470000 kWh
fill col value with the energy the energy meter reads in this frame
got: 3313 kWh
